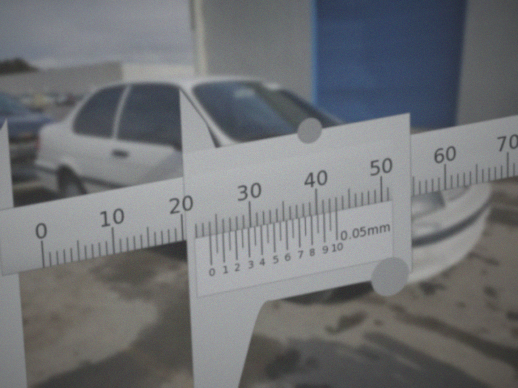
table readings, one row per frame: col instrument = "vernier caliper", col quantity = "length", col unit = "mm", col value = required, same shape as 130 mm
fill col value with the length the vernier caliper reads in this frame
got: 24.0 mm
